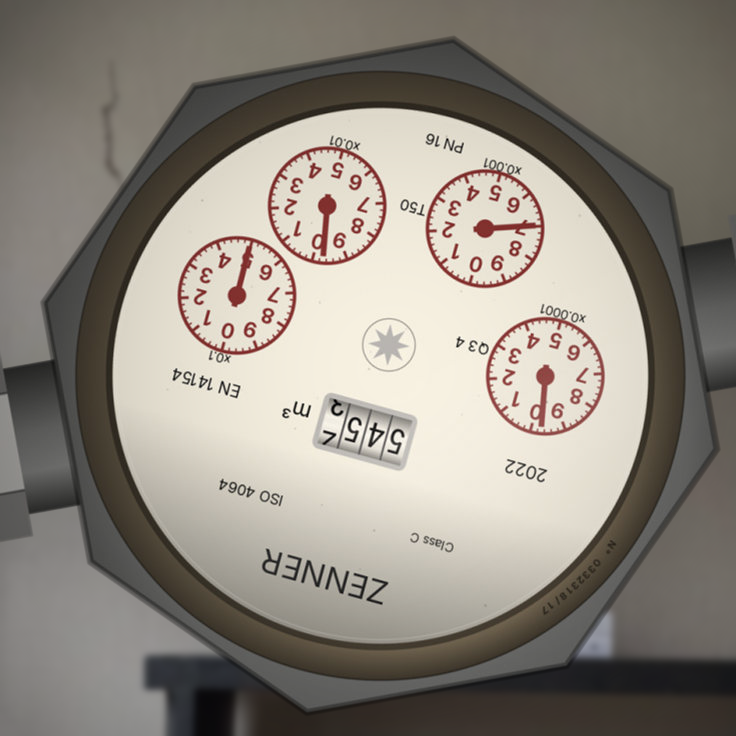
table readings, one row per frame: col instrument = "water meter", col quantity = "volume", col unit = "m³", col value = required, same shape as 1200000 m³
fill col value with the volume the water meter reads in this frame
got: 5452.4969 m³
